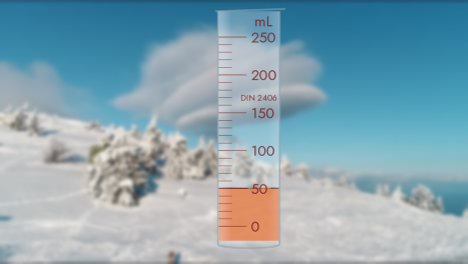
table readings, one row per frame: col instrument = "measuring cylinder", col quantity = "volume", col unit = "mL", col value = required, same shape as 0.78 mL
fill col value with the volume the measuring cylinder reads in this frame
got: 50 mL
